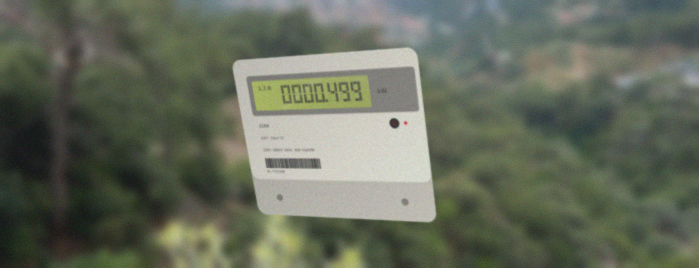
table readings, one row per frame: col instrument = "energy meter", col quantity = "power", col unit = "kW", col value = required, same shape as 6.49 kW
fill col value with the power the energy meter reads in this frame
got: 0.499 kW
